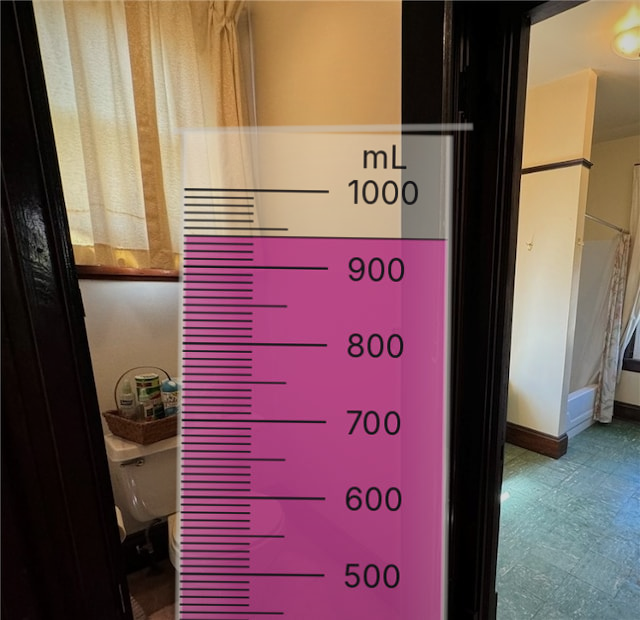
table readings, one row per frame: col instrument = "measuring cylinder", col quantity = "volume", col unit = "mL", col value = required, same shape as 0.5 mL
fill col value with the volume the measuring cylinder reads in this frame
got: 940 mL
